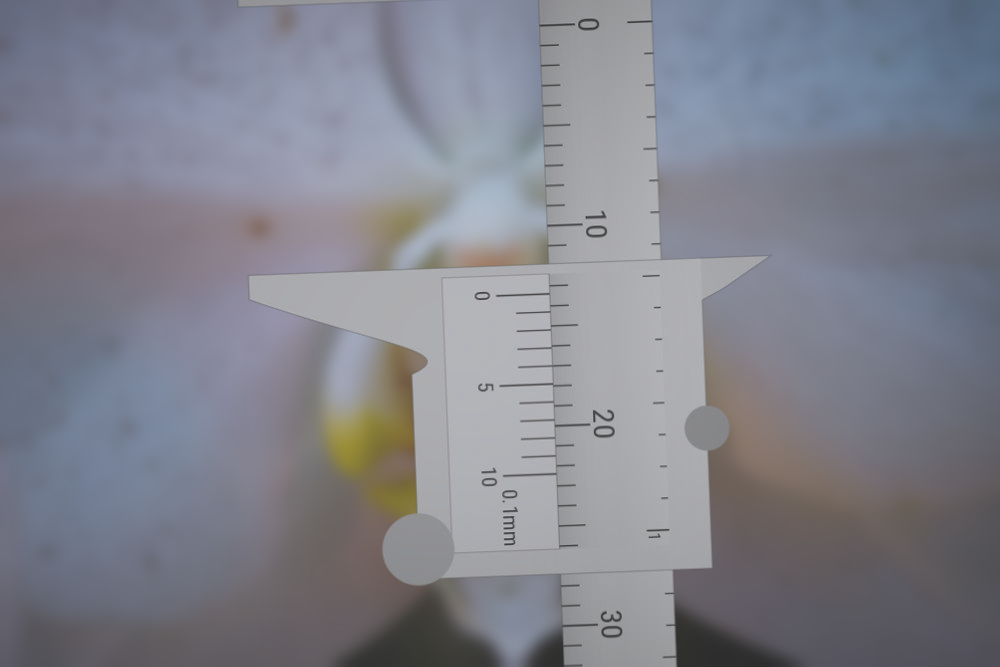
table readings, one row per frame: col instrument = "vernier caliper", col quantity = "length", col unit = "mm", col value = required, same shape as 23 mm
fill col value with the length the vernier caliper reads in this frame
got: 13.4 mm
